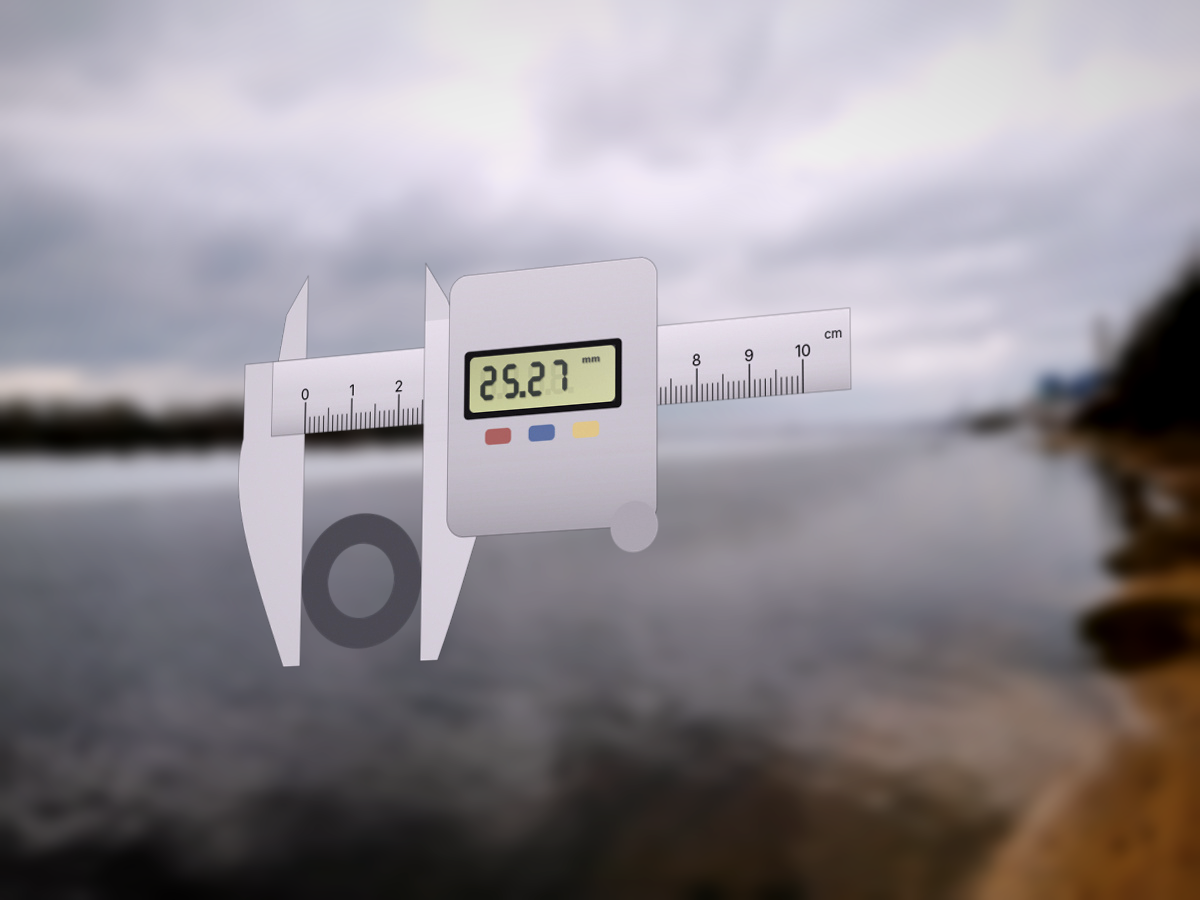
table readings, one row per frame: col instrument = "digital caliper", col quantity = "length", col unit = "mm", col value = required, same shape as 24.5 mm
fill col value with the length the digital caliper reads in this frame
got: 25.27 mm
